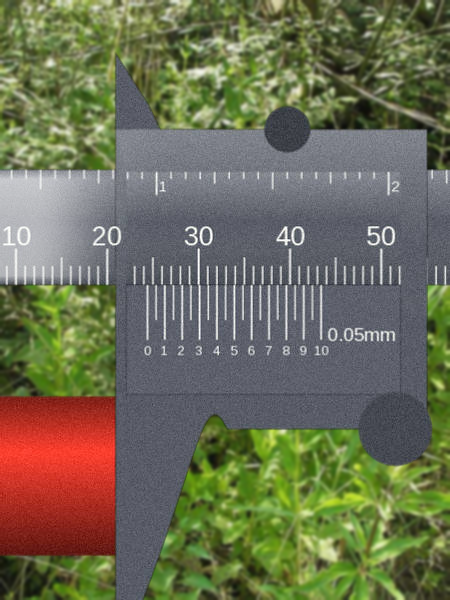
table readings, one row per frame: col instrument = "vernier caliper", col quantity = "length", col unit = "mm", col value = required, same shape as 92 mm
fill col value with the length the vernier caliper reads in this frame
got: 24.4 mm
